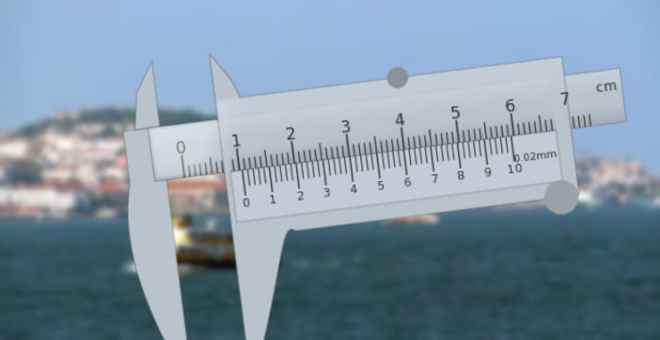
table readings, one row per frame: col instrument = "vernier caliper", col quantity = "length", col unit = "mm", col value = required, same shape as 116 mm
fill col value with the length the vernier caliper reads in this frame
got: 10.5 mm
